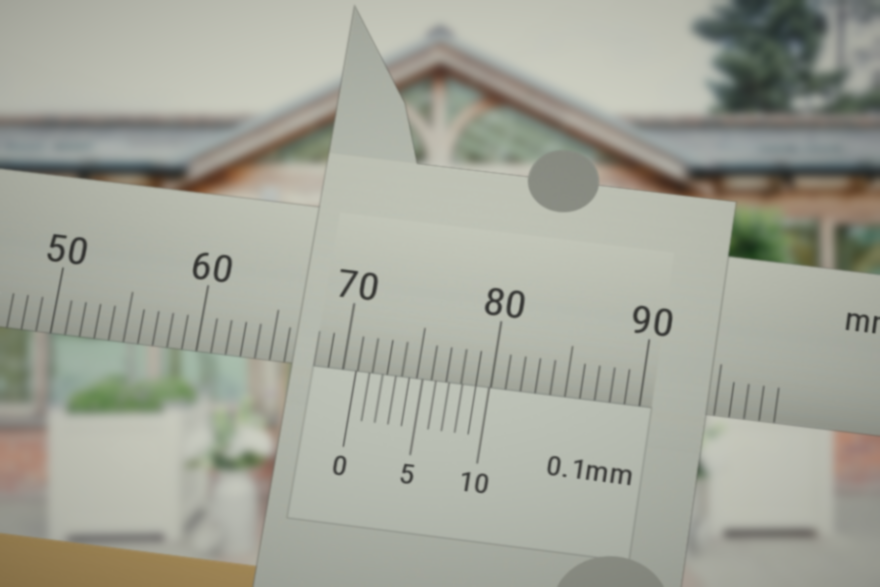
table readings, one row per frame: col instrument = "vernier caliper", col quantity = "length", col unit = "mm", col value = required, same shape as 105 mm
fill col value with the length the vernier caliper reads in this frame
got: 70.9 mm
